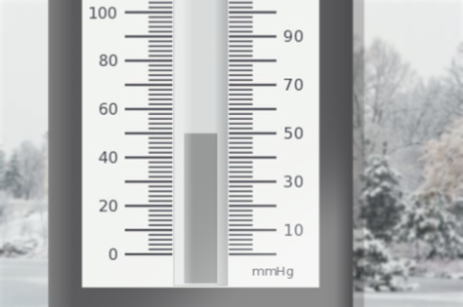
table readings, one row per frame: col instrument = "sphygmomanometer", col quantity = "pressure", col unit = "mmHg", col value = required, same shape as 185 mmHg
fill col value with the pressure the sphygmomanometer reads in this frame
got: 50 mmHg
